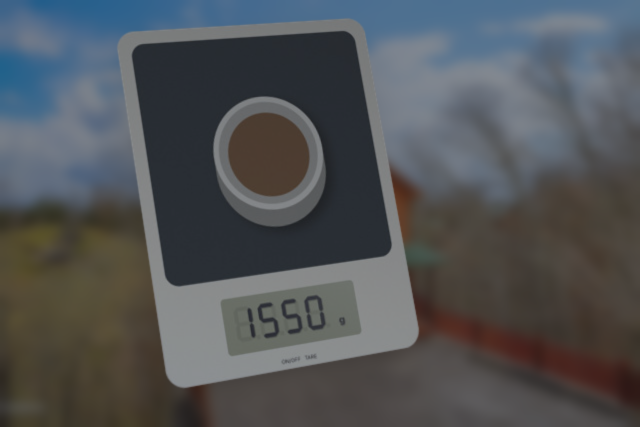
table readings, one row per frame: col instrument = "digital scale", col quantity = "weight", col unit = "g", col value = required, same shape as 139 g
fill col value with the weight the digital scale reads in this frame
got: 1550 g
